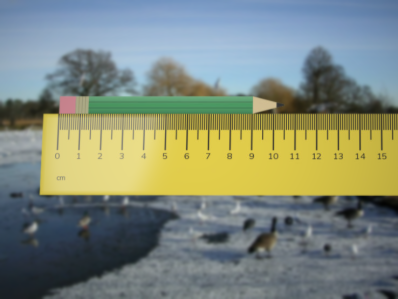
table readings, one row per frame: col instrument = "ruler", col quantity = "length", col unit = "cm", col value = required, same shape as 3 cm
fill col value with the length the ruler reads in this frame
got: 10.5 cm
